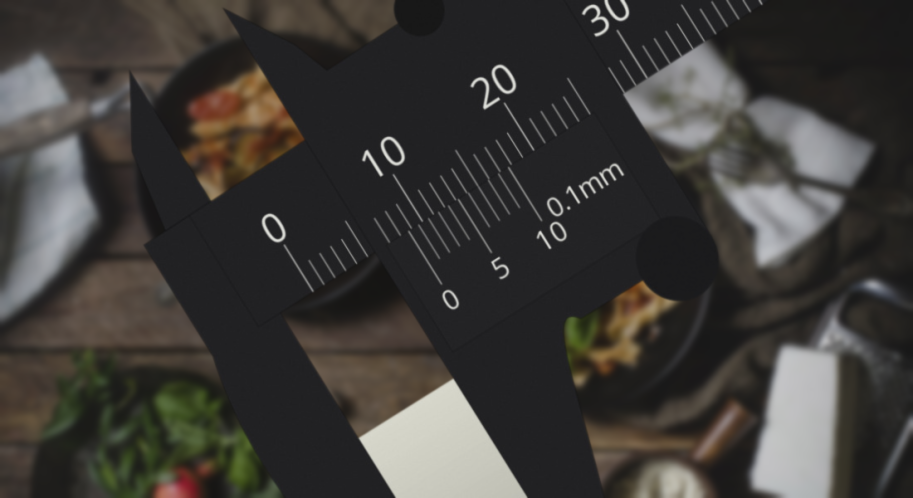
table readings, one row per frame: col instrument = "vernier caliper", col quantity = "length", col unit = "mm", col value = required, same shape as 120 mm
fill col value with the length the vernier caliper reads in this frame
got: 8.7 mm
